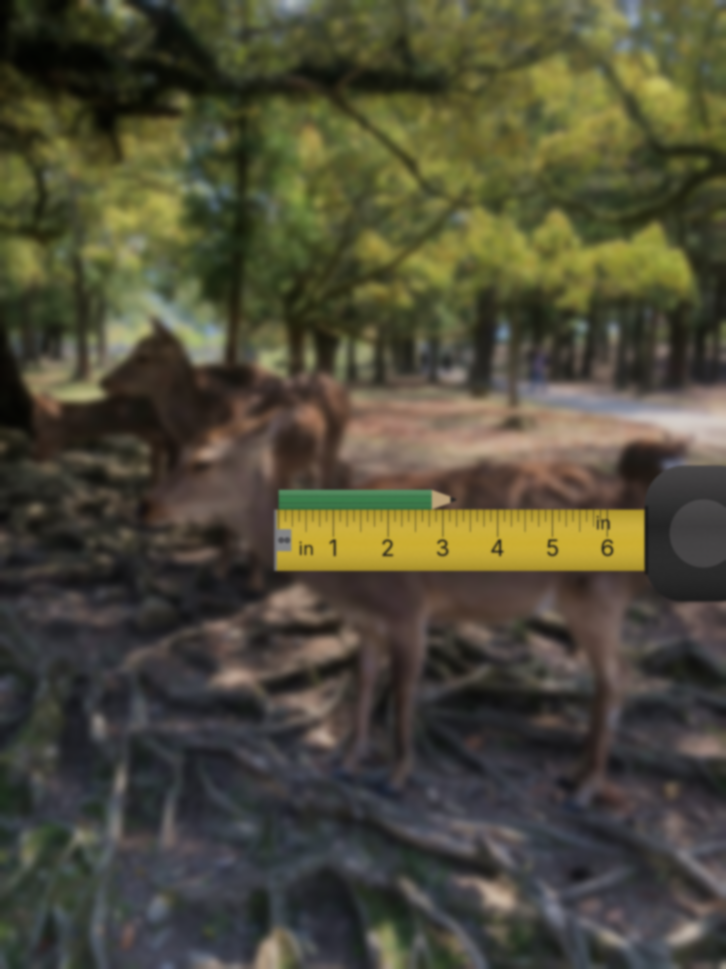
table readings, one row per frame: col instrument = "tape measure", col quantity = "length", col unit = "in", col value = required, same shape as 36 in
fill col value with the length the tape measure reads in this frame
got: 3.25 in
